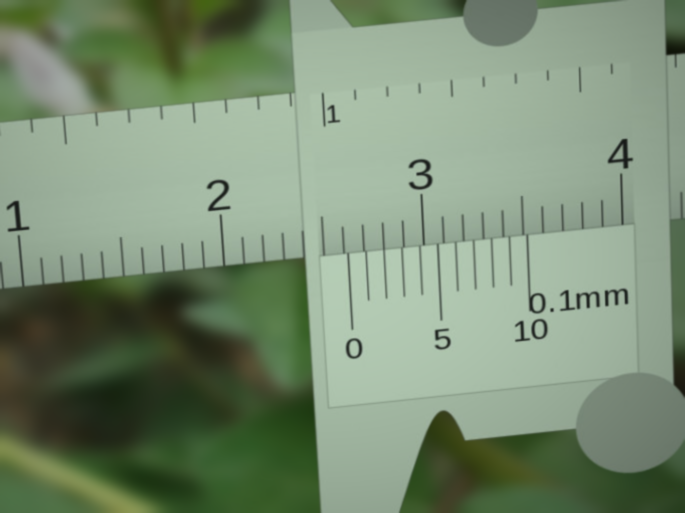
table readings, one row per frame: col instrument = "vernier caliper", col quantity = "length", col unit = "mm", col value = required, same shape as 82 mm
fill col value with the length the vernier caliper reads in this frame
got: 26.2 mm
